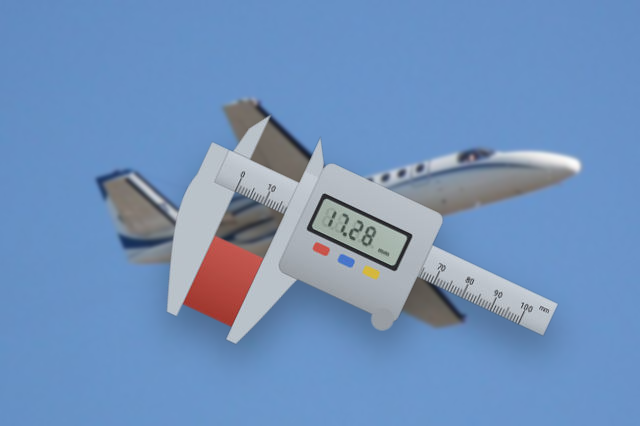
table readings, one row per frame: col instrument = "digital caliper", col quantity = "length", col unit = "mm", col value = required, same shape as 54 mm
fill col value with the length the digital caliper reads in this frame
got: 17.28 mm
